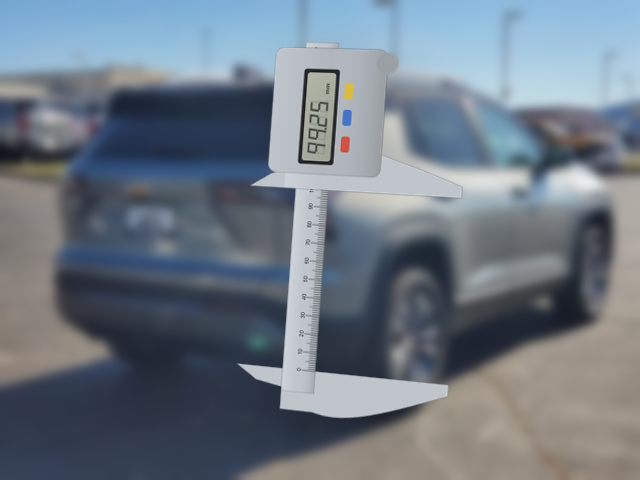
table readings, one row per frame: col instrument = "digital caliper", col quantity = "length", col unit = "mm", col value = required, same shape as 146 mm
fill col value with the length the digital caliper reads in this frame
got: 99.25 mm
